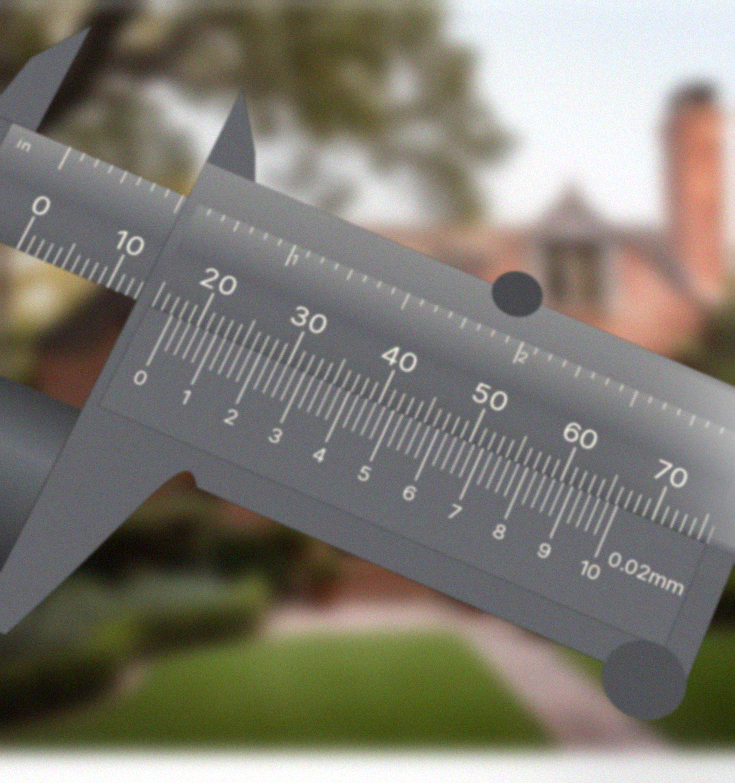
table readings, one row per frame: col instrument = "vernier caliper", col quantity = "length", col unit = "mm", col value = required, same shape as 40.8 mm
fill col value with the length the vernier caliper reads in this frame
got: 17.2 mm
